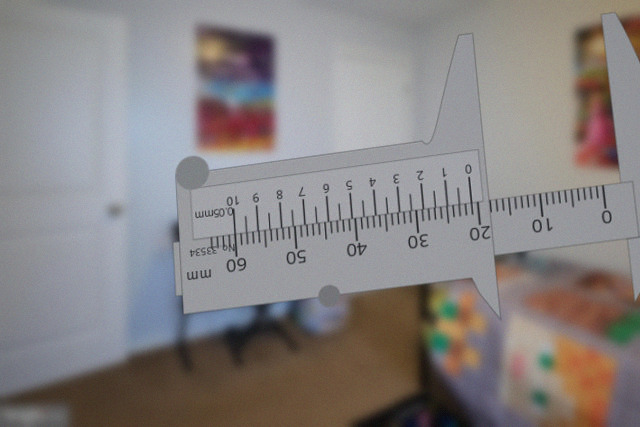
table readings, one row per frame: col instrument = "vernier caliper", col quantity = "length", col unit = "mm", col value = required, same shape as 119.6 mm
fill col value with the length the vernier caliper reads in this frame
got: 21.0 mm
